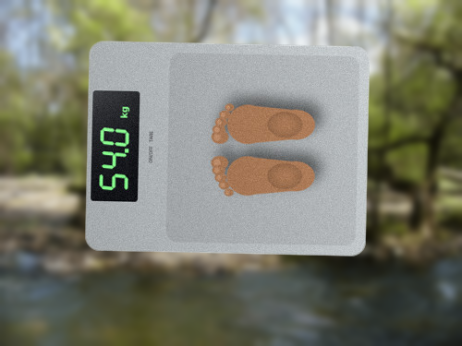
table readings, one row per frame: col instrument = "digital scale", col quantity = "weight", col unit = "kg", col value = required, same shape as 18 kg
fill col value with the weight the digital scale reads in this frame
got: 54.0 kg
